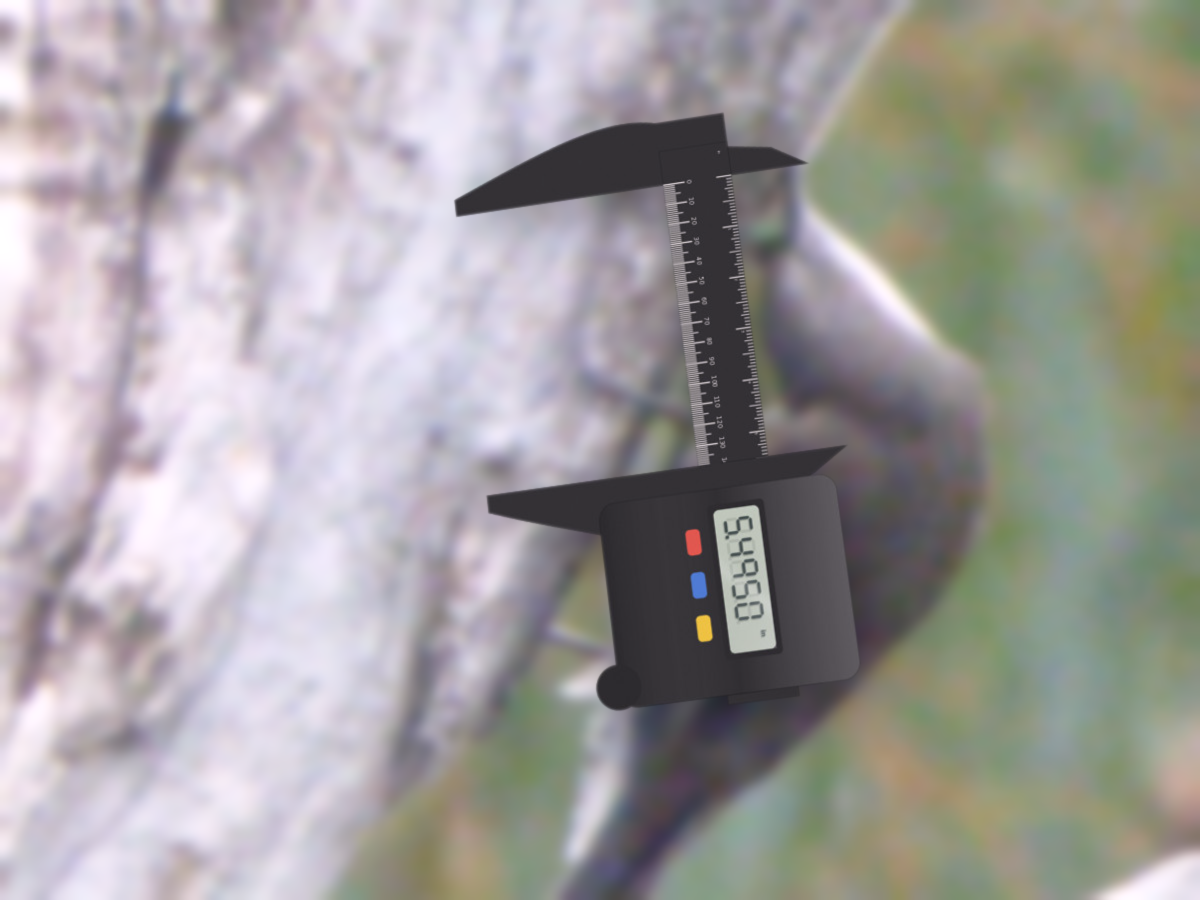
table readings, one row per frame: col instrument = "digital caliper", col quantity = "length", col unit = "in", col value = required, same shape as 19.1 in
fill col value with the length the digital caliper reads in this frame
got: 5.4950 in
